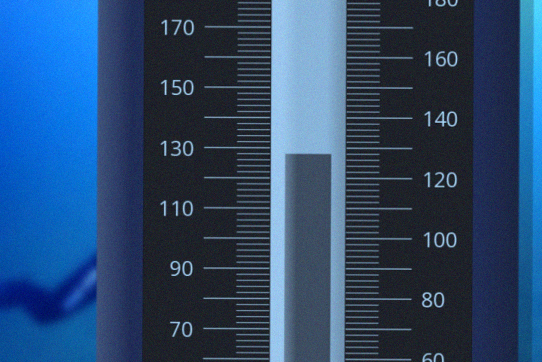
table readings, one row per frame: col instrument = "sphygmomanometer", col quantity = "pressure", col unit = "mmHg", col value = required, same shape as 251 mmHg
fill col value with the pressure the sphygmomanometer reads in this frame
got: 128 mmHg
